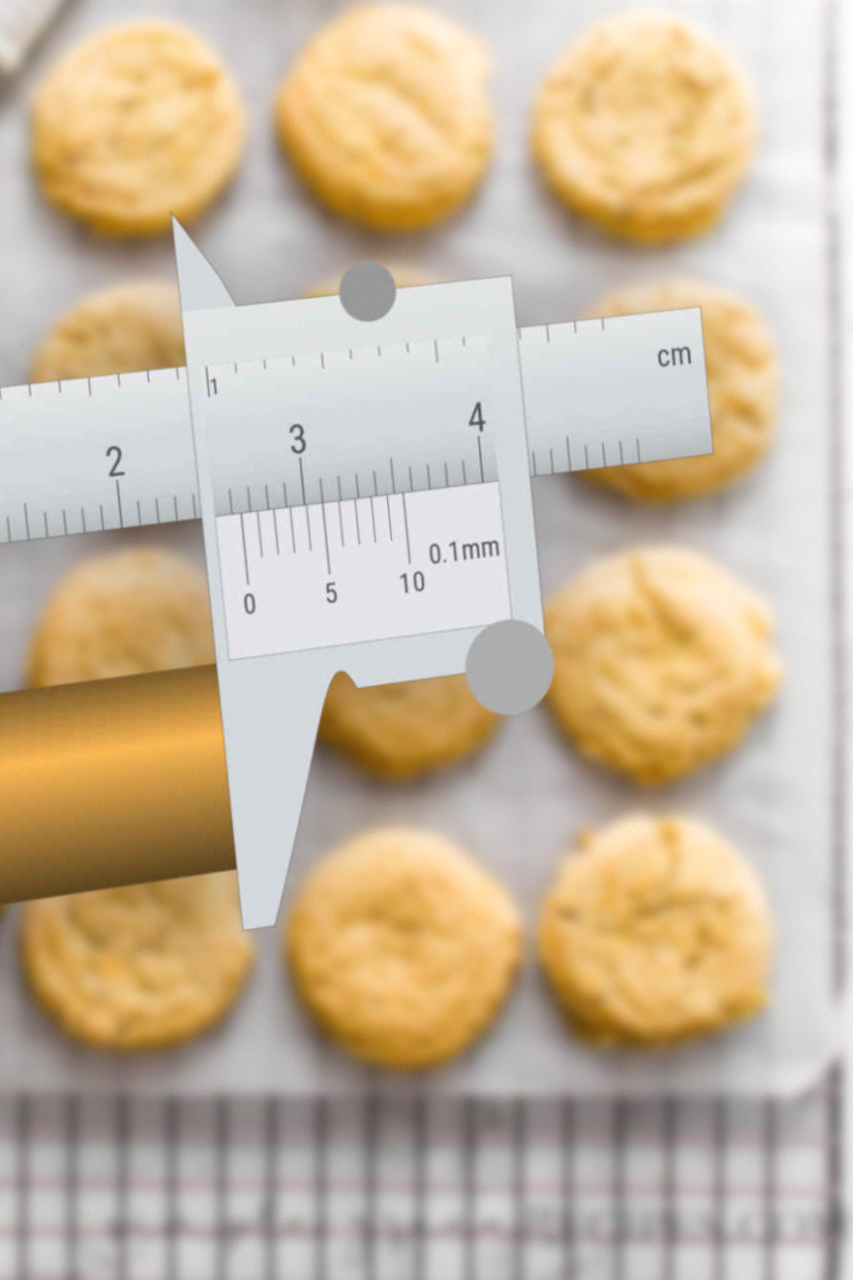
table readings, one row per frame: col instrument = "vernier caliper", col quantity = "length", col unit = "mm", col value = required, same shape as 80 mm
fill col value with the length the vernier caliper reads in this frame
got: 26.5 mm
